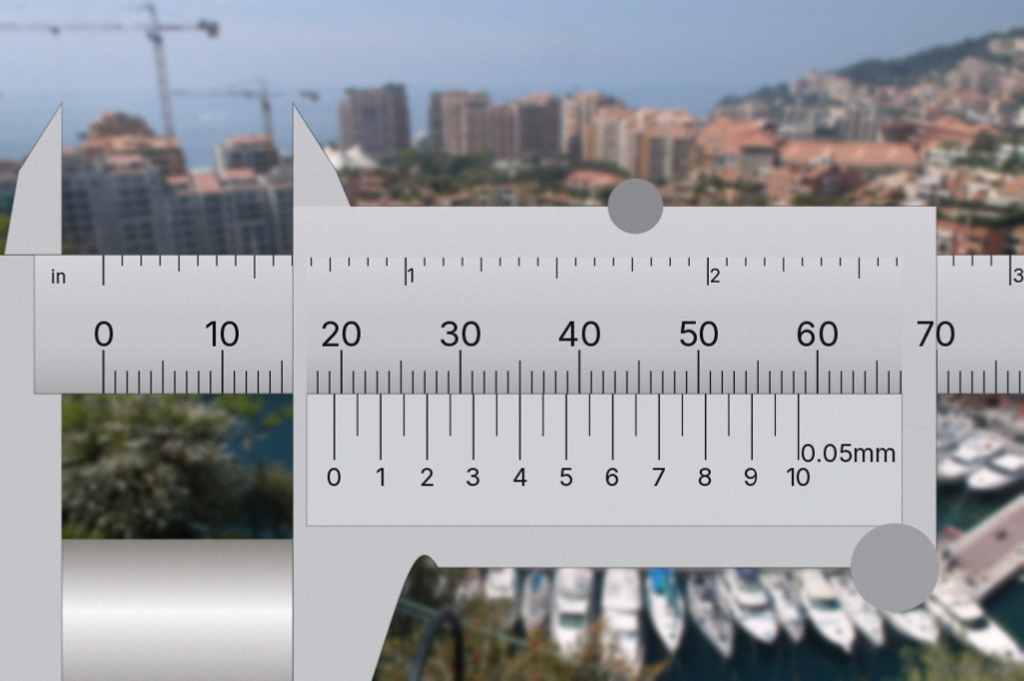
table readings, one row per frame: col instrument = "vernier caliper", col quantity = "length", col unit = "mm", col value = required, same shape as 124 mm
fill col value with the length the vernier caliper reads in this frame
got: 19.4 mm
